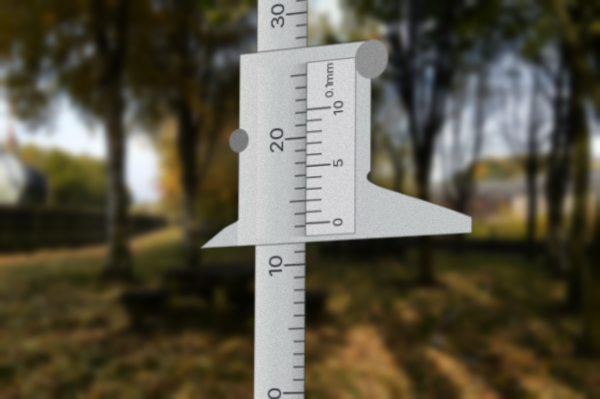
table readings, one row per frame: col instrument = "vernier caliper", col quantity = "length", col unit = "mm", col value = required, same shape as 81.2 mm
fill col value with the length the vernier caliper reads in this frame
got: 13.2 mm
